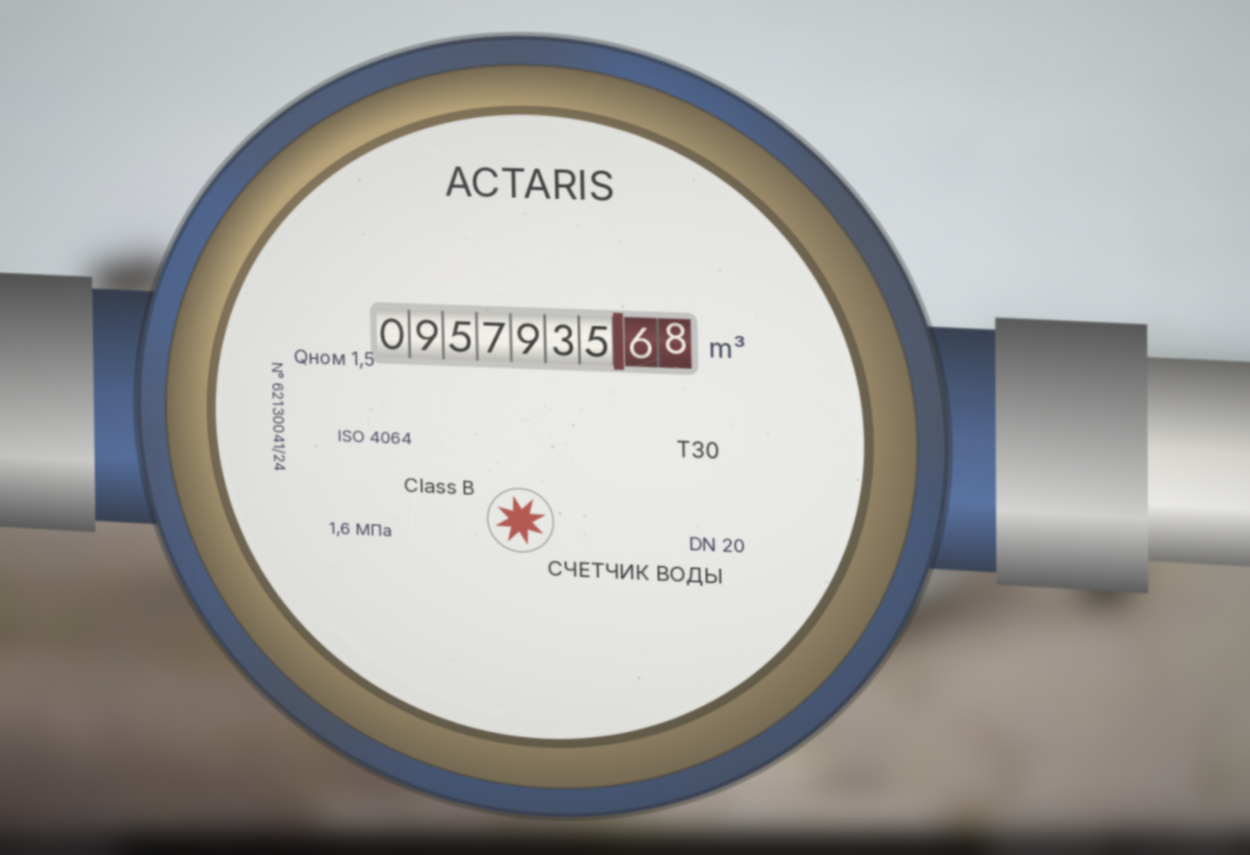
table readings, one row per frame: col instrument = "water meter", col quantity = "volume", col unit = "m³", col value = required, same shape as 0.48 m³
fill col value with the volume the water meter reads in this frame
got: 957935.68 m³
